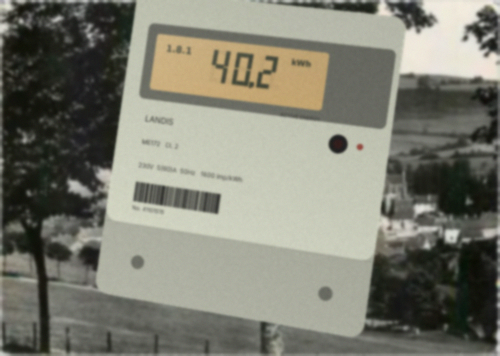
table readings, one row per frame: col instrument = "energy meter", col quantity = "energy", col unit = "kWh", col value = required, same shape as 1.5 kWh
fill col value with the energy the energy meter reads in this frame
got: 40.2 kWh
